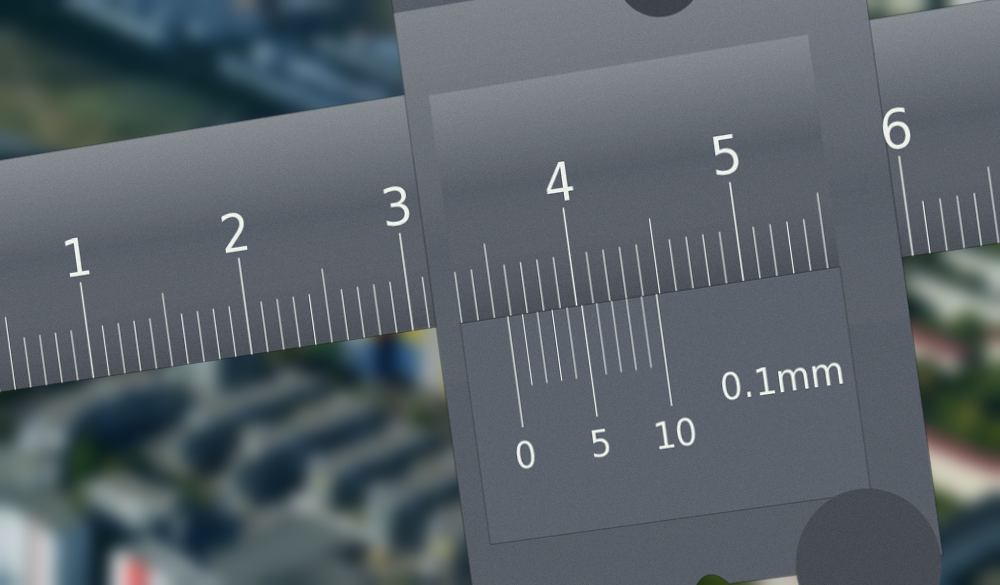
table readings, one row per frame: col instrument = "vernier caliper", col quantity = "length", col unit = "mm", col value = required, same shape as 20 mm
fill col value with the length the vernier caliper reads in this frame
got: 35.8 mm
